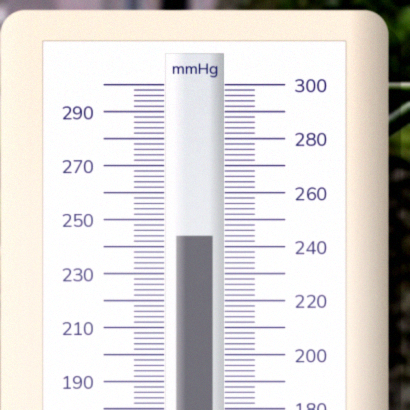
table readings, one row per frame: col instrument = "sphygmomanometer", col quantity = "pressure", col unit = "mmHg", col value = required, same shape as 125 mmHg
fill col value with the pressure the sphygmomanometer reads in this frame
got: 244 mmHg
